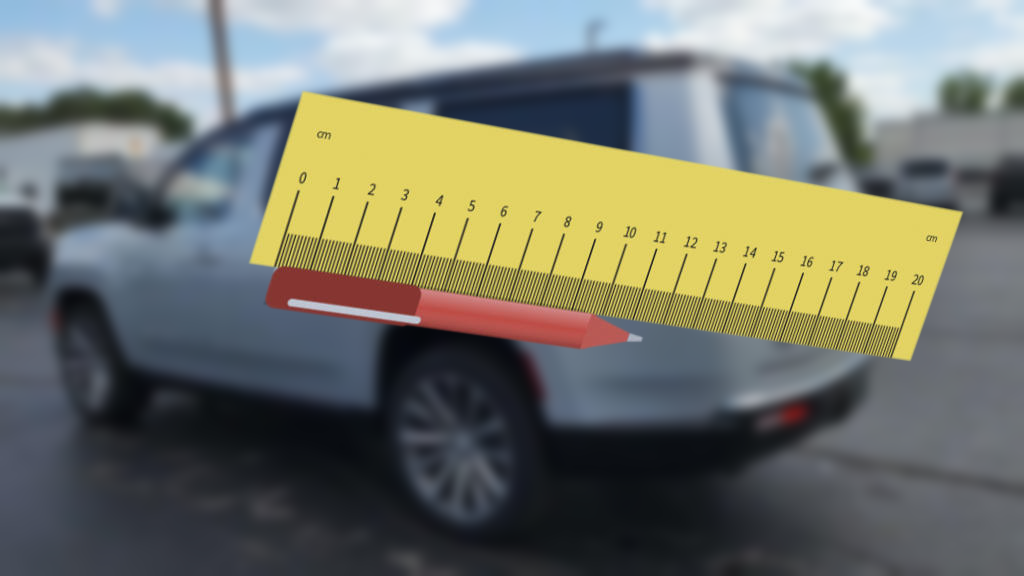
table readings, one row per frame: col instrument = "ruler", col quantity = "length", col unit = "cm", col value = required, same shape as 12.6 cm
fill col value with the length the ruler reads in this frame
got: 11.5 cm
